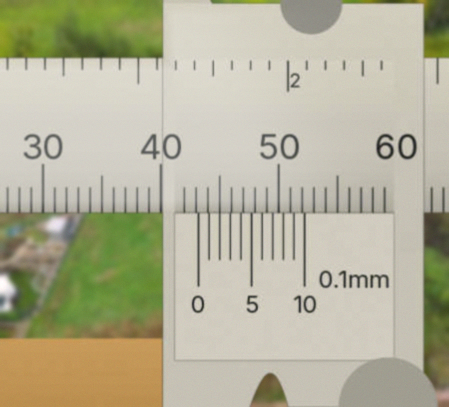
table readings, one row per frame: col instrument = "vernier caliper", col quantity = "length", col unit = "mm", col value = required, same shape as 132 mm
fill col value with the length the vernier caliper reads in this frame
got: 43.2 mm
